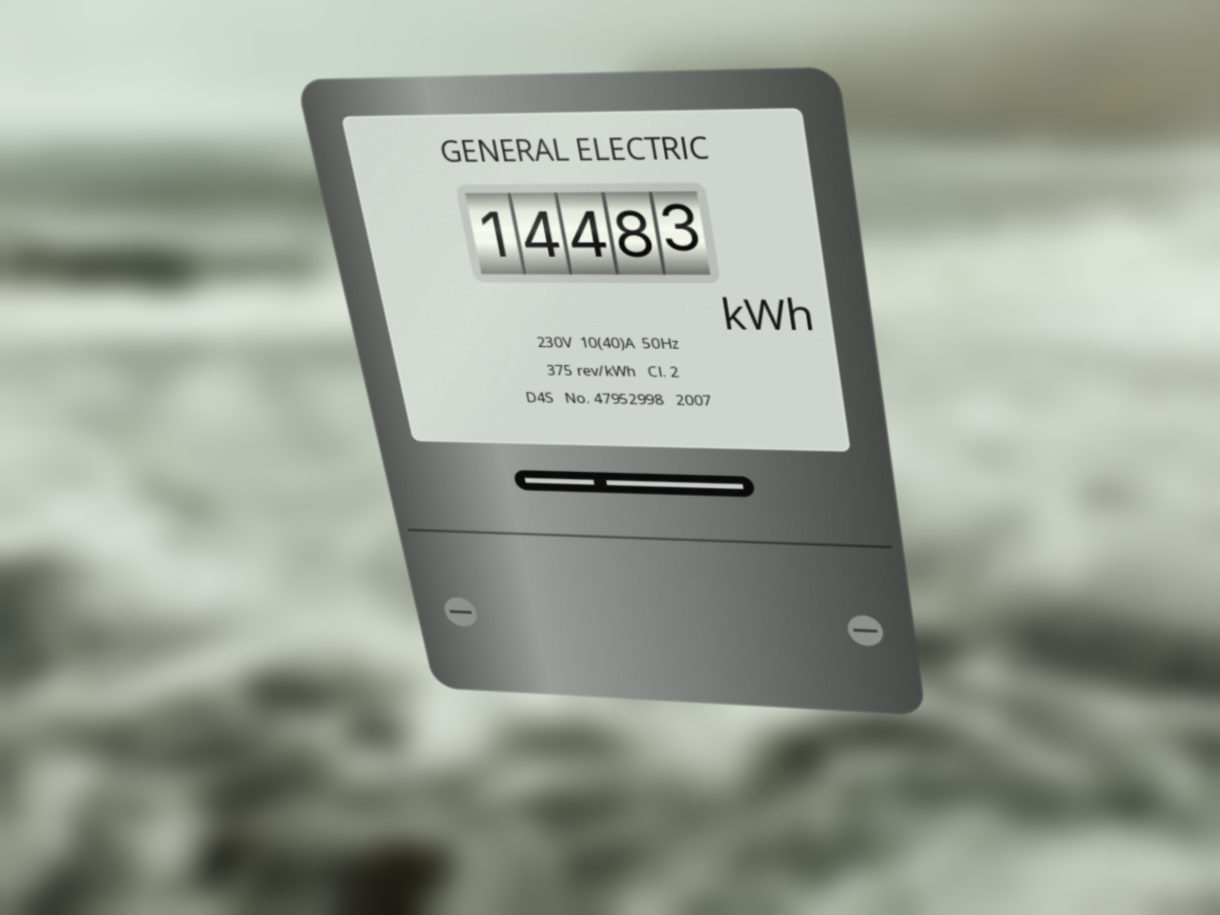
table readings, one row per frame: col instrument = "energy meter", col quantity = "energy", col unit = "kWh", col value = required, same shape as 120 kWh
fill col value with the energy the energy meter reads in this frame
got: 14483 kWh
